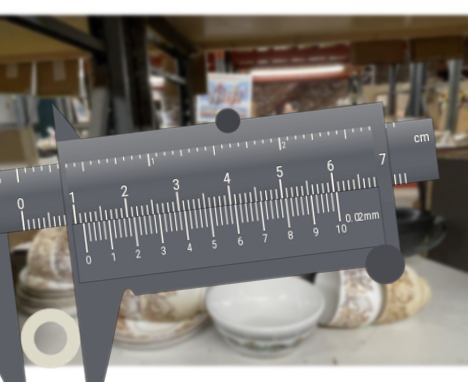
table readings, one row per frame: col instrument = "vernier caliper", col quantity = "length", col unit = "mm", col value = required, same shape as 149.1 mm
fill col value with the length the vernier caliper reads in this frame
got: 11.5 mm
